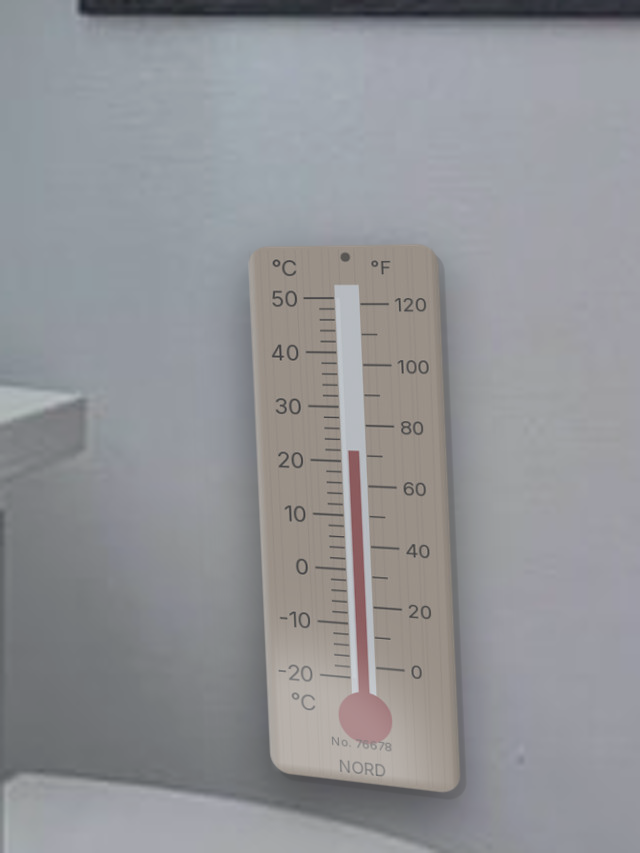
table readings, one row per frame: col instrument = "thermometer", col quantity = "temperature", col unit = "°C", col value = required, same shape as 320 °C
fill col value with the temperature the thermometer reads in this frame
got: 22 °C
